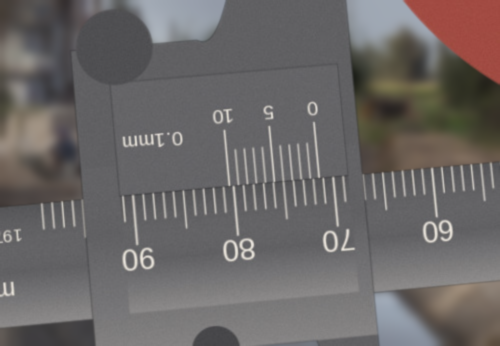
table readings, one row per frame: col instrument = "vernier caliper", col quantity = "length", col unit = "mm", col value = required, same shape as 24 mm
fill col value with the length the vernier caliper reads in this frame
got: 71.4 mm
